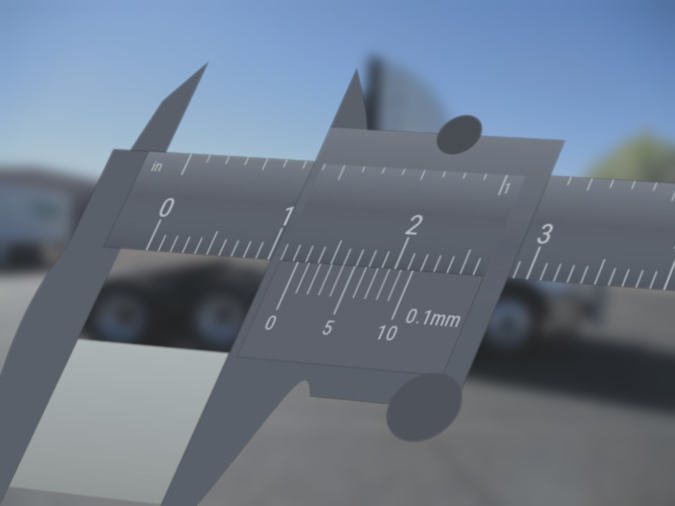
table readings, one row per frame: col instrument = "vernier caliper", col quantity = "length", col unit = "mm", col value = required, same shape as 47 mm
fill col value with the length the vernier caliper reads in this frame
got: 12.4 mm
